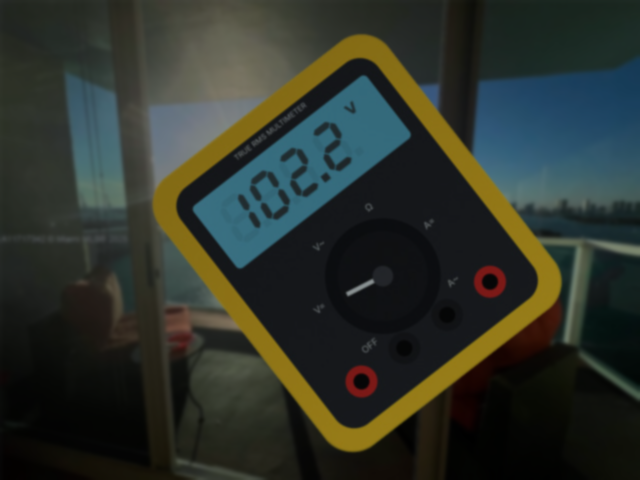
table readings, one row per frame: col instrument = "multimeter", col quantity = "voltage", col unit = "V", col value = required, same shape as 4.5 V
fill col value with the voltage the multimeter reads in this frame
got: 102.2 V
